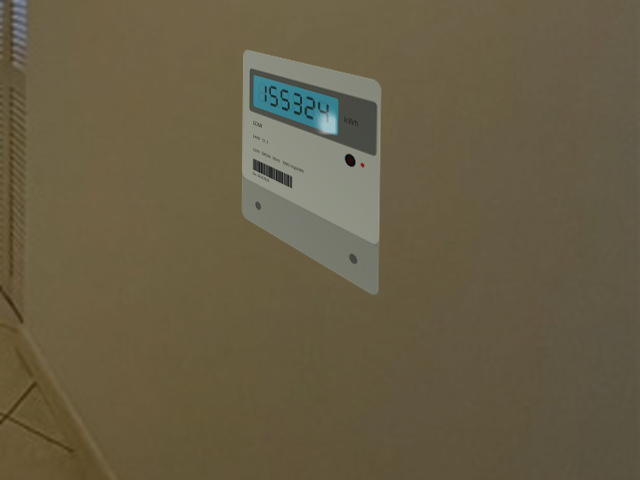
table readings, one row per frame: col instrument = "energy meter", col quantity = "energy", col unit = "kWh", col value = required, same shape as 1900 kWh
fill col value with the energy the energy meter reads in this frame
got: 155324 kWh
